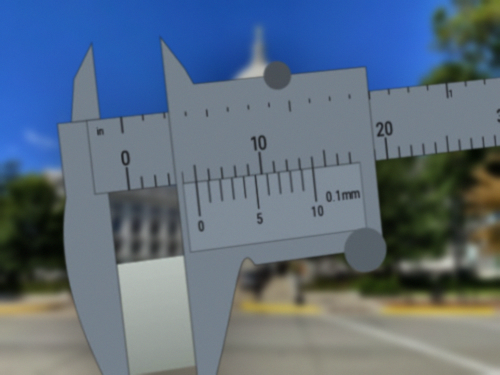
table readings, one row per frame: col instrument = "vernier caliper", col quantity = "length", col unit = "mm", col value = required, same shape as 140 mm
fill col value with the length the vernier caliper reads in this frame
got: 5.0 mm
